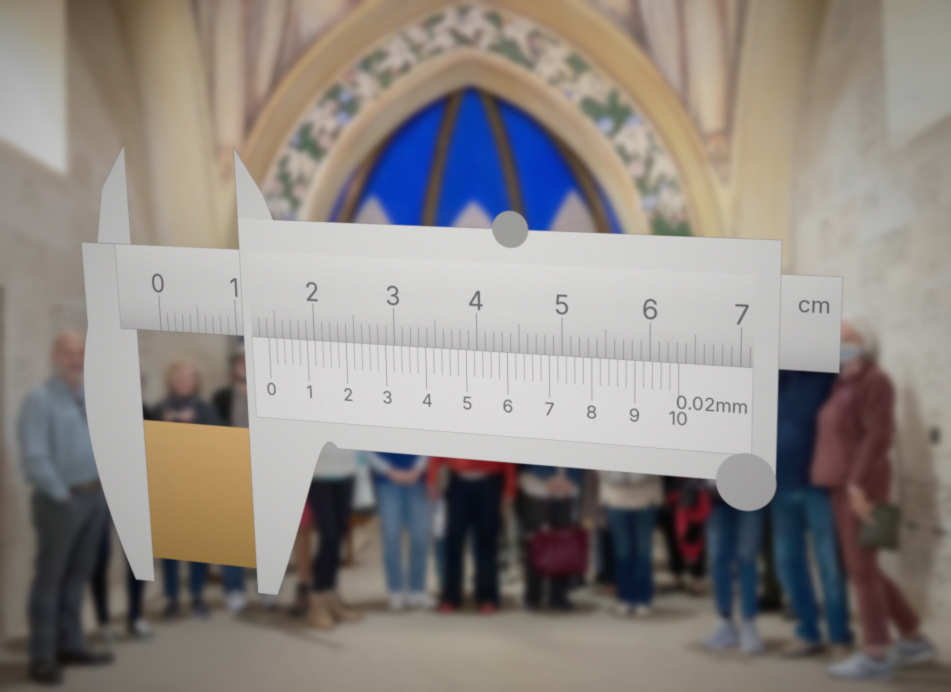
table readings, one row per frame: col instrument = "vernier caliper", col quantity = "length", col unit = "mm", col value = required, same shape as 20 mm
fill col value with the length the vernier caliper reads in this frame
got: 14.2 mm
